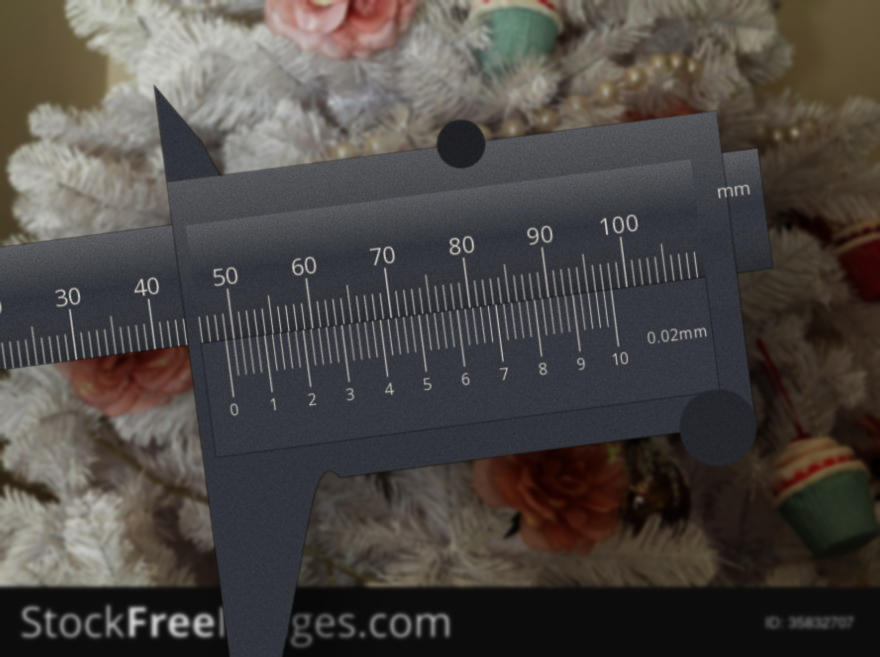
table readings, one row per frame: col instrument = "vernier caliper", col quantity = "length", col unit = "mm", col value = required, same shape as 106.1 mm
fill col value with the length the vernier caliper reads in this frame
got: 49.0 mm
